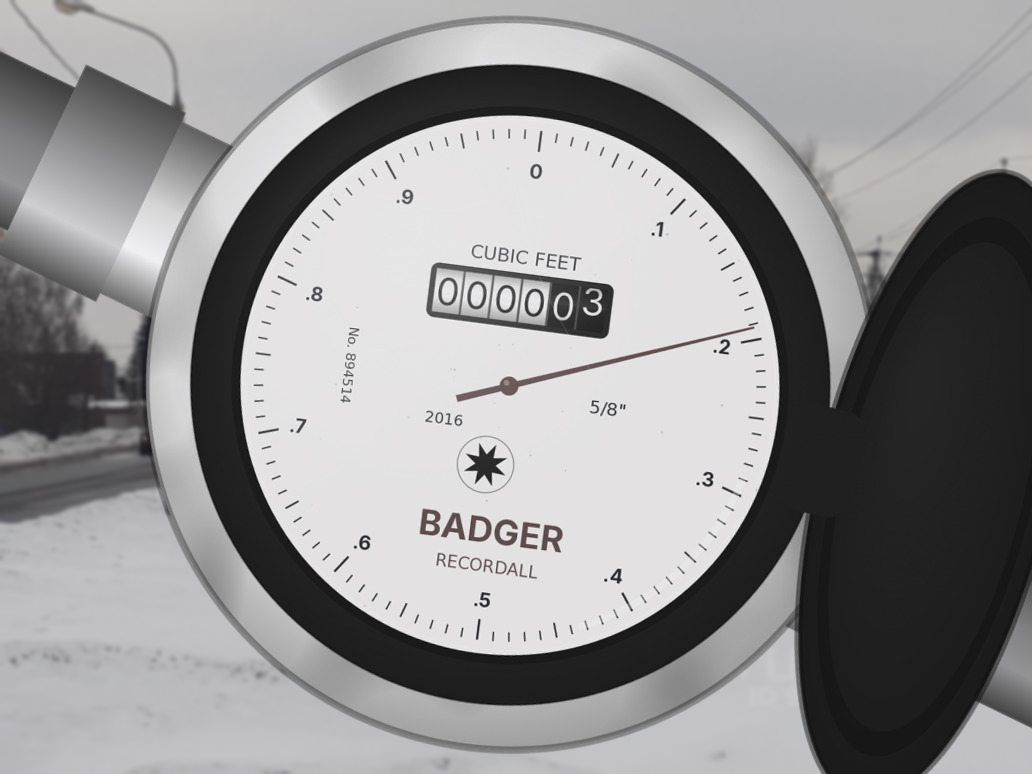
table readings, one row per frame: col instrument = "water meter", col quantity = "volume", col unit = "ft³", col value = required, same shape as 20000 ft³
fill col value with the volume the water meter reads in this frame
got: 3.19 ft³
